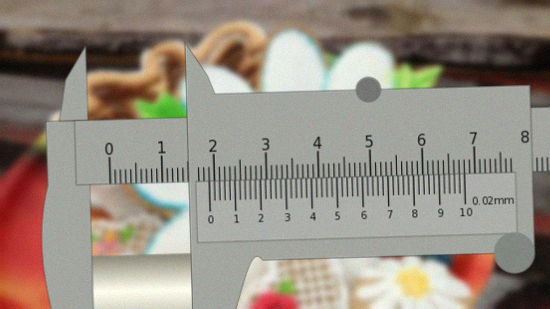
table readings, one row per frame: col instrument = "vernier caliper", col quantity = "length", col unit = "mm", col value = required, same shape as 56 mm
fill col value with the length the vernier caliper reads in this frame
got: 19.0 mm
